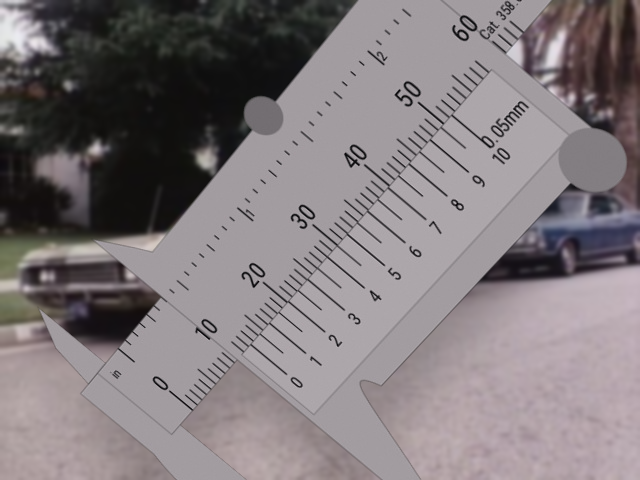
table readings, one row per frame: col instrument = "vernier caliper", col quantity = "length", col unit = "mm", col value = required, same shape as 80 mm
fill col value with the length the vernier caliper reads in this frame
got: 12.4 mm
